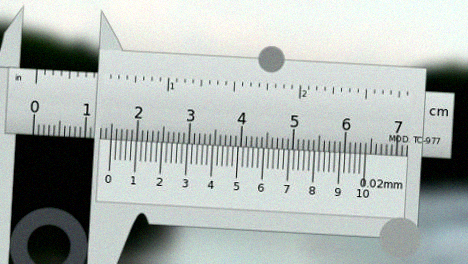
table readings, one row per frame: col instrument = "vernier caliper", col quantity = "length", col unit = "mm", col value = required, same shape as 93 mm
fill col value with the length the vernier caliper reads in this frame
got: 15.0 mm
